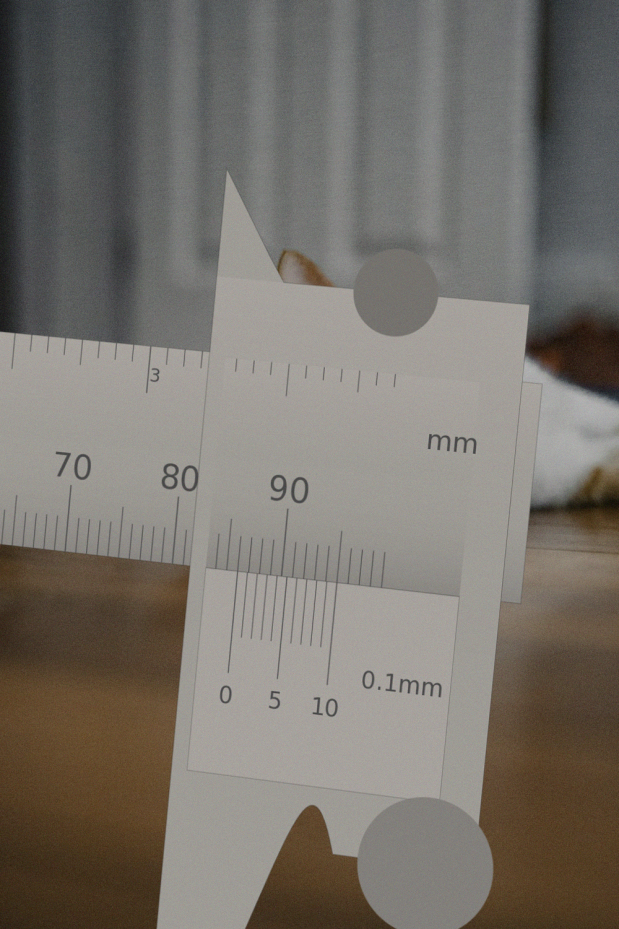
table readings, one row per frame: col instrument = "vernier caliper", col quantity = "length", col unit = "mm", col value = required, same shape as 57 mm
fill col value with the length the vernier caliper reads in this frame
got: 86.0 mm
